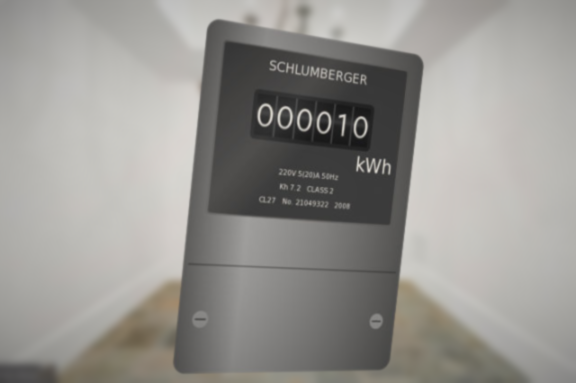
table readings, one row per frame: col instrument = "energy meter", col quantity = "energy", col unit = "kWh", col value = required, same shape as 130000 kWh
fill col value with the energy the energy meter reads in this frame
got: 10 kWh
